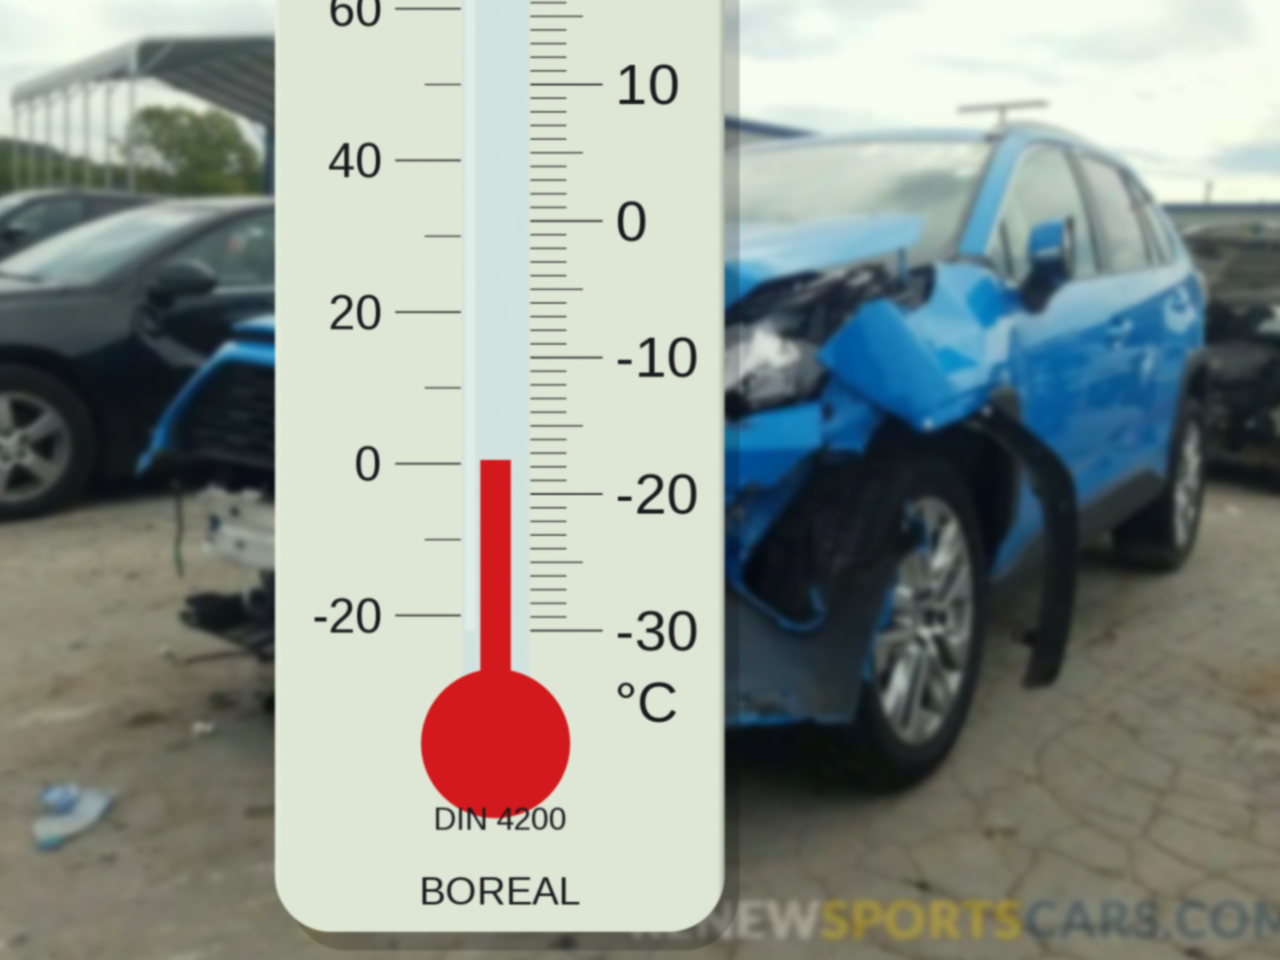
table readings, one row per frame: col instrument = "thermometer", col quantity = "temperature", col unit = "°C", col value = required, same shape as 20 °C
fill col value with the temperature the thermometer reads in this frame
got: -17.5 °C
